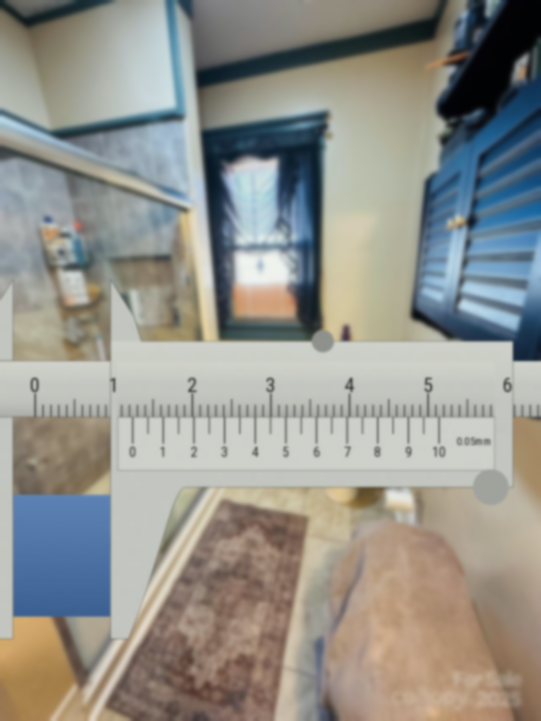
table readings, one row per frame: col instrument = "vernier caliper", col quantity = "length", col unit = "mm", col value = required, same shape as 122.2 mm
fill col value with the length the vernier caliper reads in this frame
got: 12.4 mm
